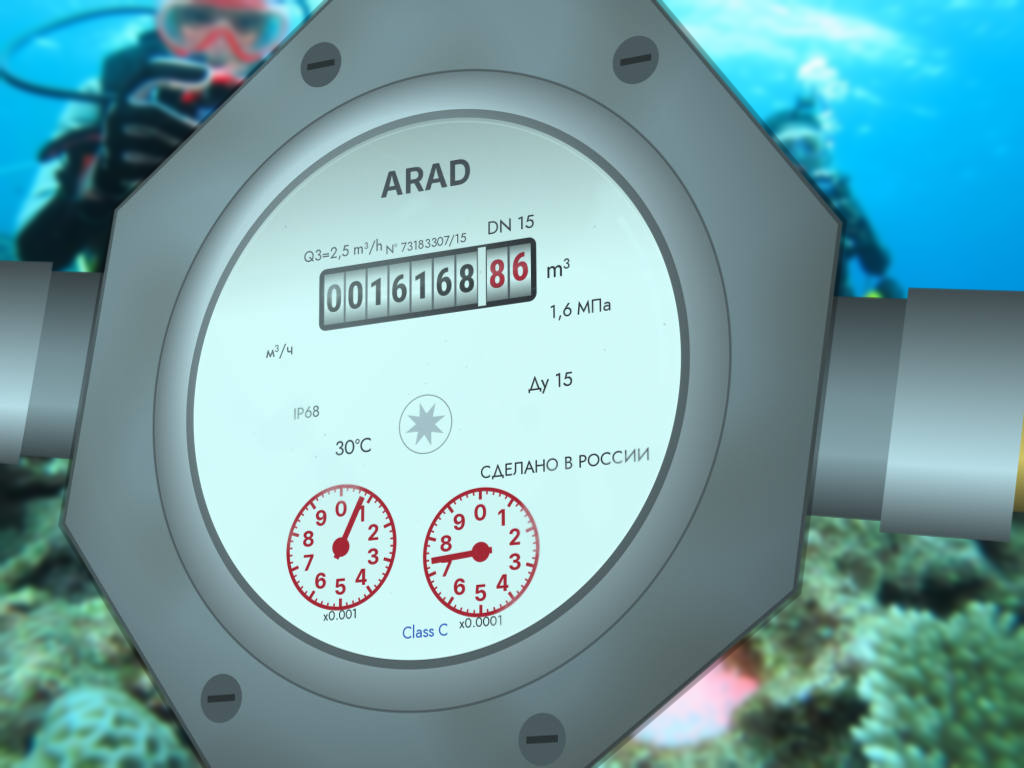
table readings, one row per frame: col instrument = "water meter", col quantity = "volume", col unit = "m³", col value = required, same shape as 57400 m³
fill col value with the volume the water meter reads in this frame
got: 16168.8607 m³
